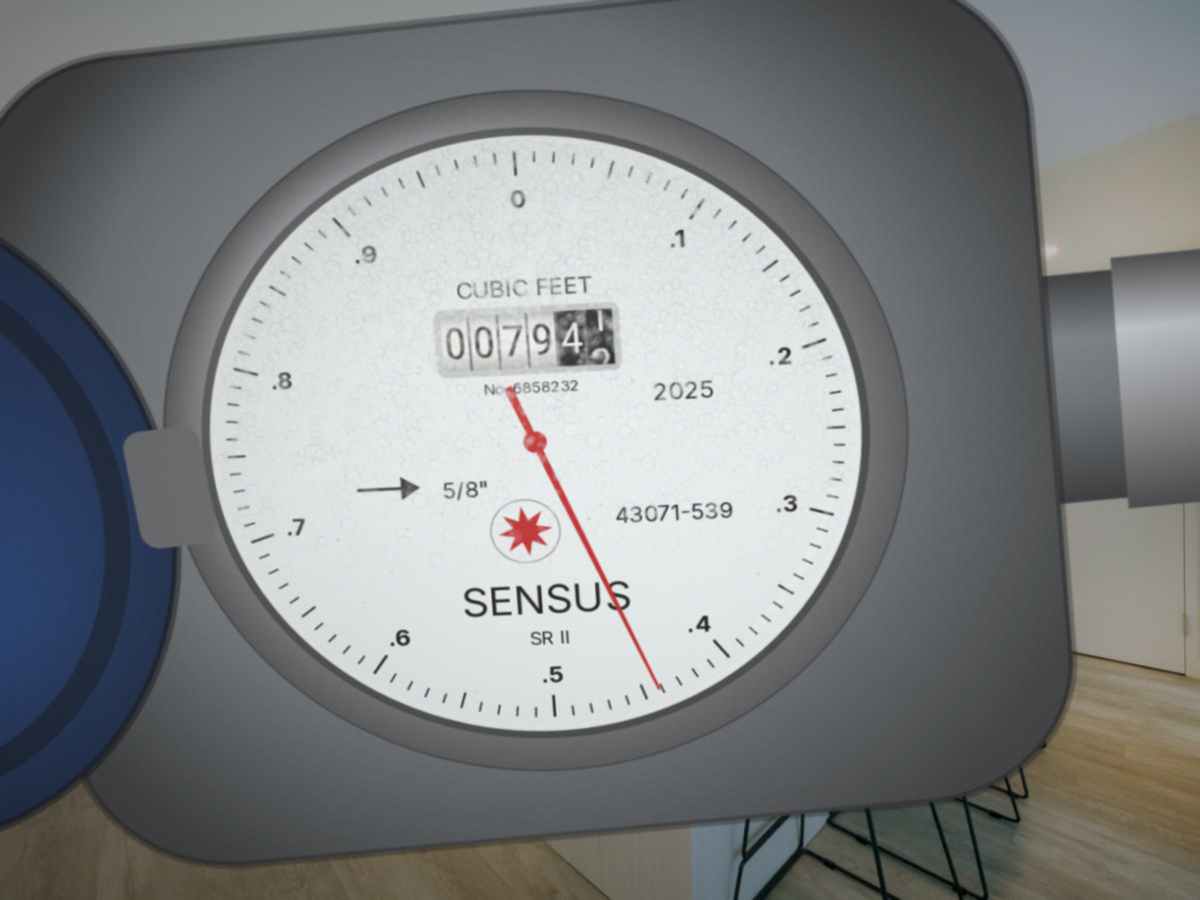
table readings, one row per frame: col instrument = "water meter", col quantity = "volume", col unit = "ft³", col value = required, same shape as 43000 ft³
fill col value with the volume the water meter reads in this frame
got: 7941.44 ft³
